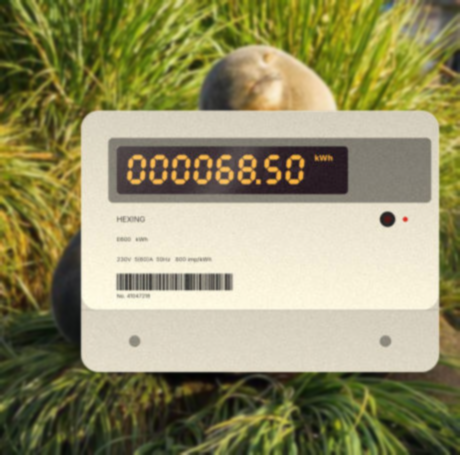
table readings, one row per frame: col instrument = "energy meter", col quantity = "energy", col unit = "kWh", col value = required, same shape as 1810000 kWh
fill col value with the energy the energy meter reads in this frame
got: 68.50 kWh
